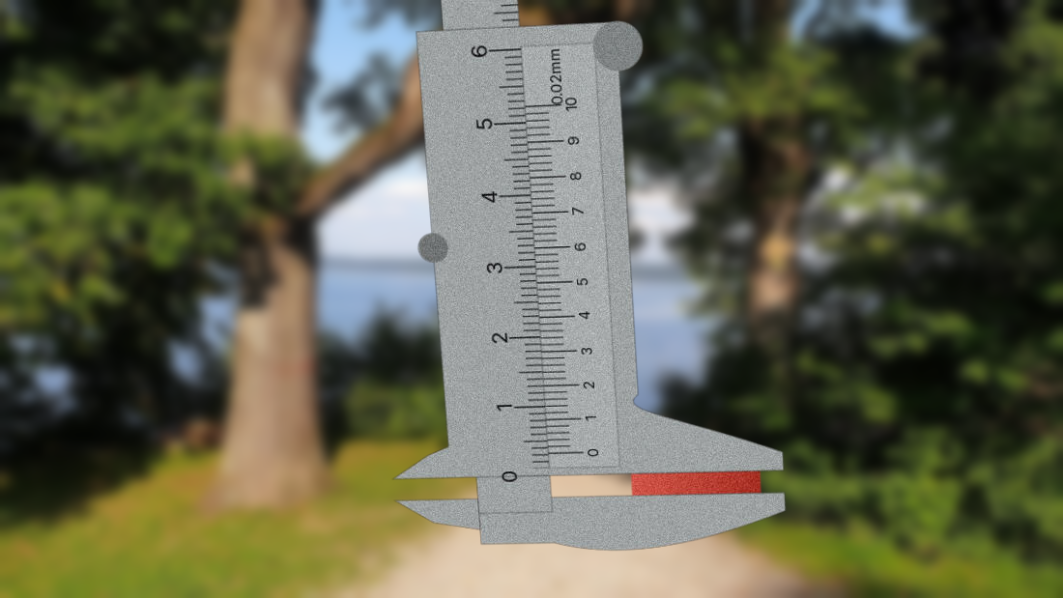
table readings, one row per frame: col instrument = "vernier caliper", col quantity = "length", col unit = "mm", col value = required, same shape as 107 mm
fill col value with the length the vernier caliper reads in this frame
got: 3.2 mm
